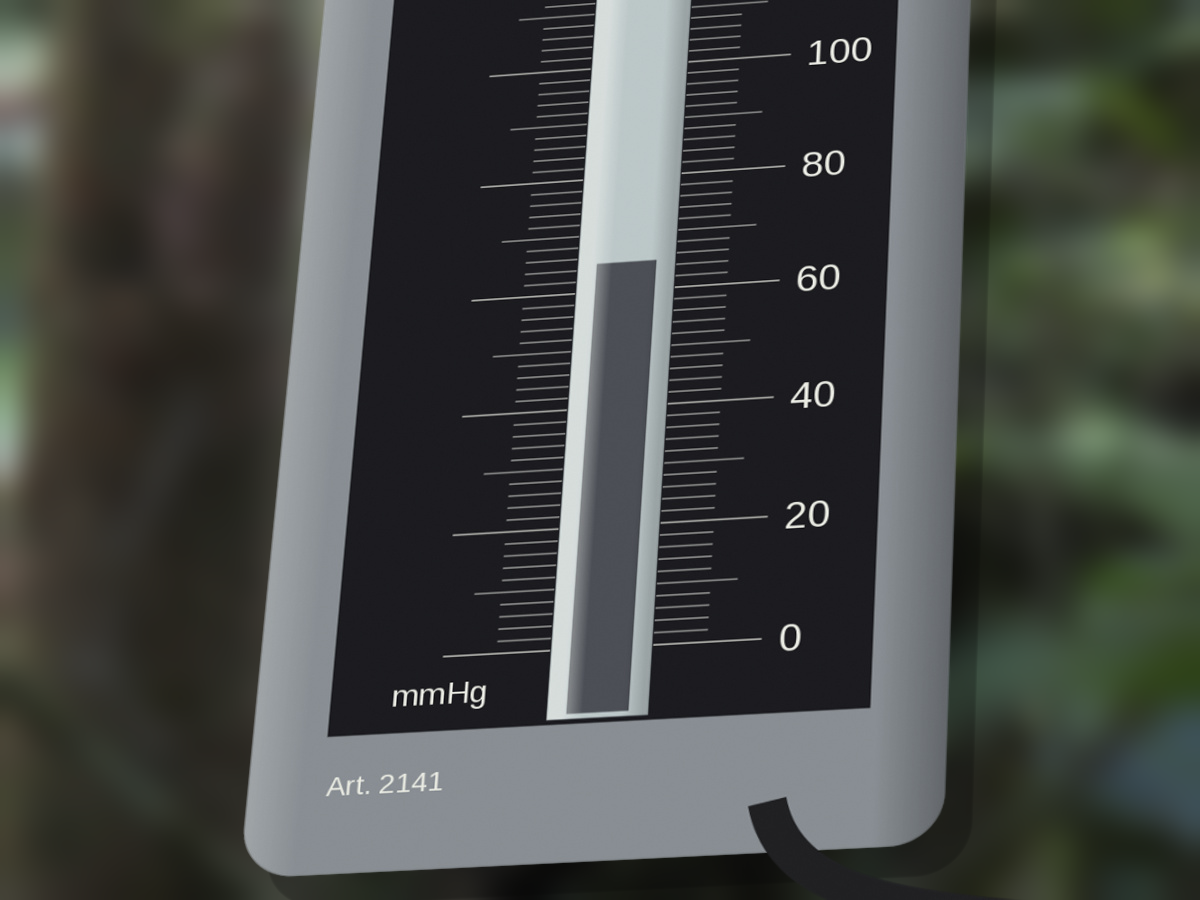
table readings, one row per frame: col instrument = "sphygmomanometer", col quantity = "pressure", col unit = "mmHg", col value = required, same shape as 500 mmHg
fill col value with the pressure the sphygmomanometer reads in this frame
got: 65 mmHg
